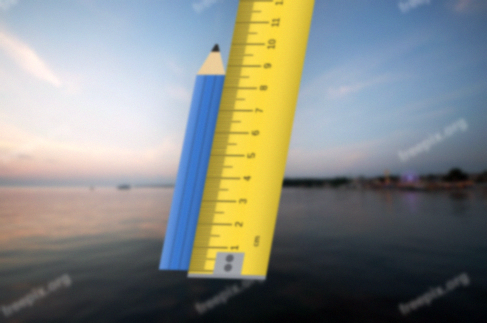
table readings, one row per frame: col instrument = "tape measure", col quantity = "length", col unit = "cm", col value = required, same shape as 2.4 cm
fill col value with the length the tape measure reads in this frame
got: 10 cm
